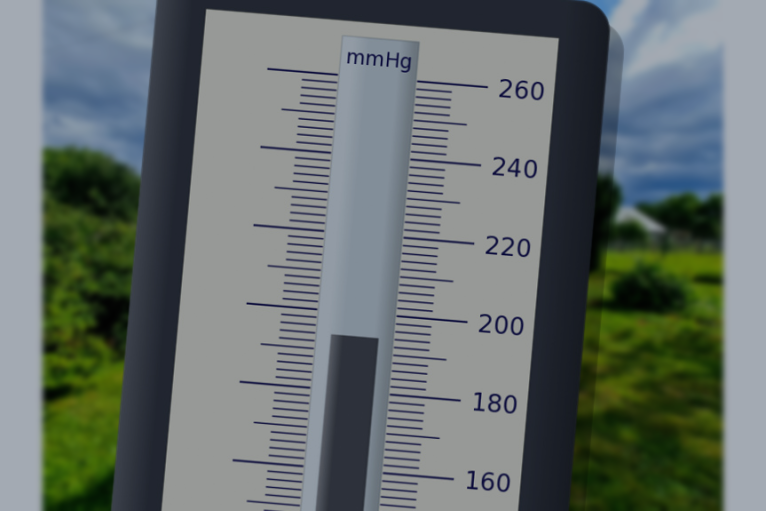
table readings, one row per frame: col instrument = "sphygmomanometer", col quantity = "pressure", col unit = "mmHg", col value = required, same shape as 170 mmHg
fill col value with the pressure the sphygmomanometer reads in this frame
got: 194 mmHg
